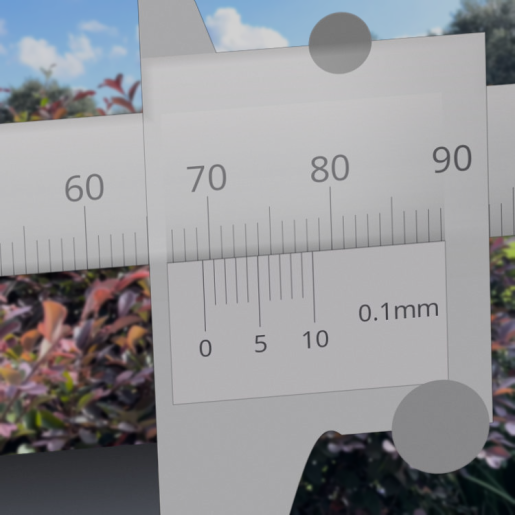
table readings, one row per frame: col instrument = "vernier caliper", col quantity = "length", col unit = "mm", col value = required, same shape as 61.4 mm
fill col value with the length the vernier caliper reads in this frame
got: 69.4 mm
